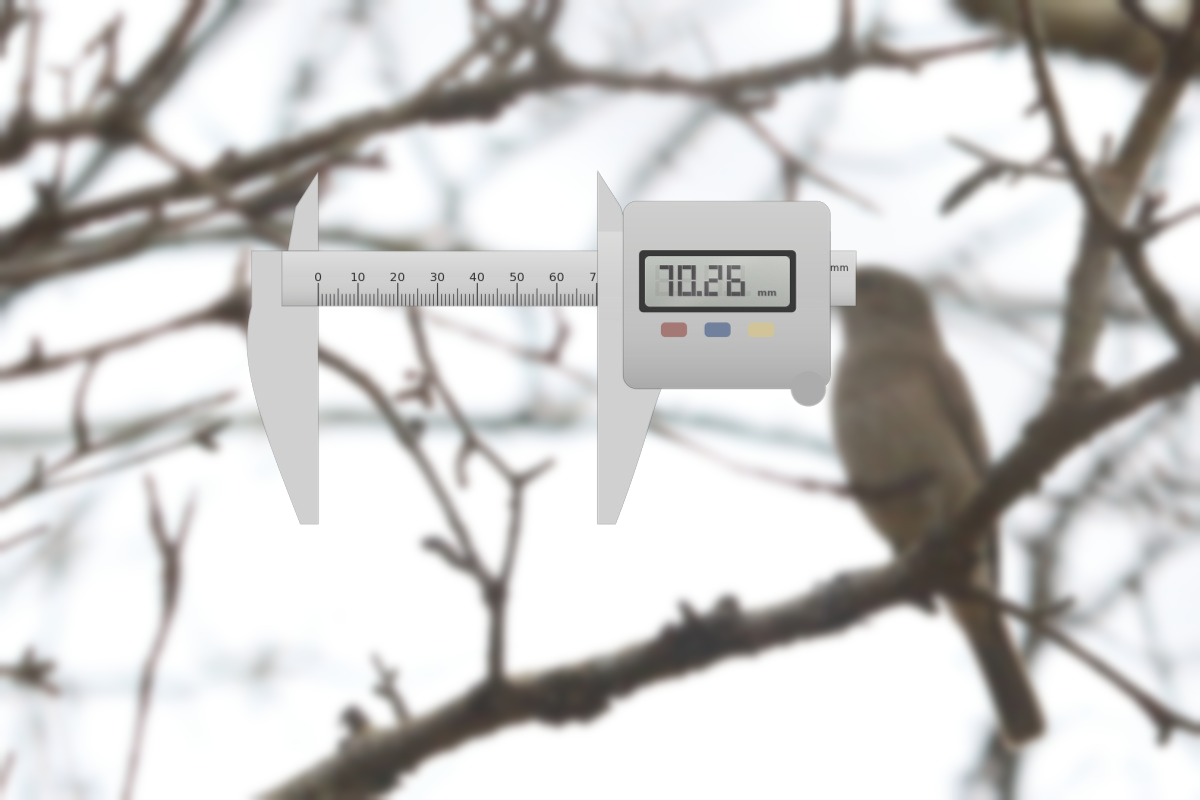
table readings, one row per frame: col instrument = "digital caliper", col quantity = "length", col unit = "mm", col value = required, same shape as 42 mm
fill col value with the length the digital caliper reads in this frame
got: 70.26 mm
